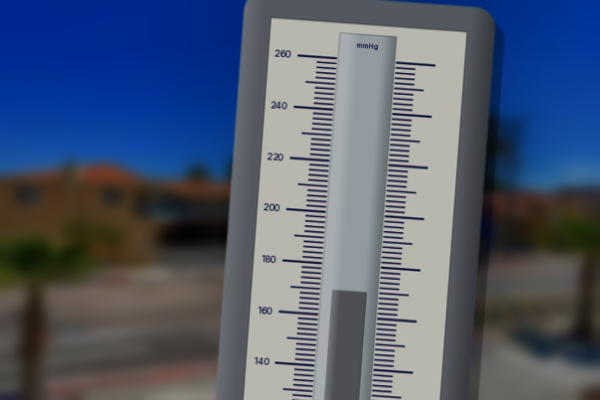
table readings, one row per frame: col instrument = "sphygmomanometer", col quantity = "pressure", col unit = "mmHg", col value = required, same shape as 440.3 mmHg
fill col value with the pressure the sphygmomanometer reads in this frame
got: 170 mmHg
